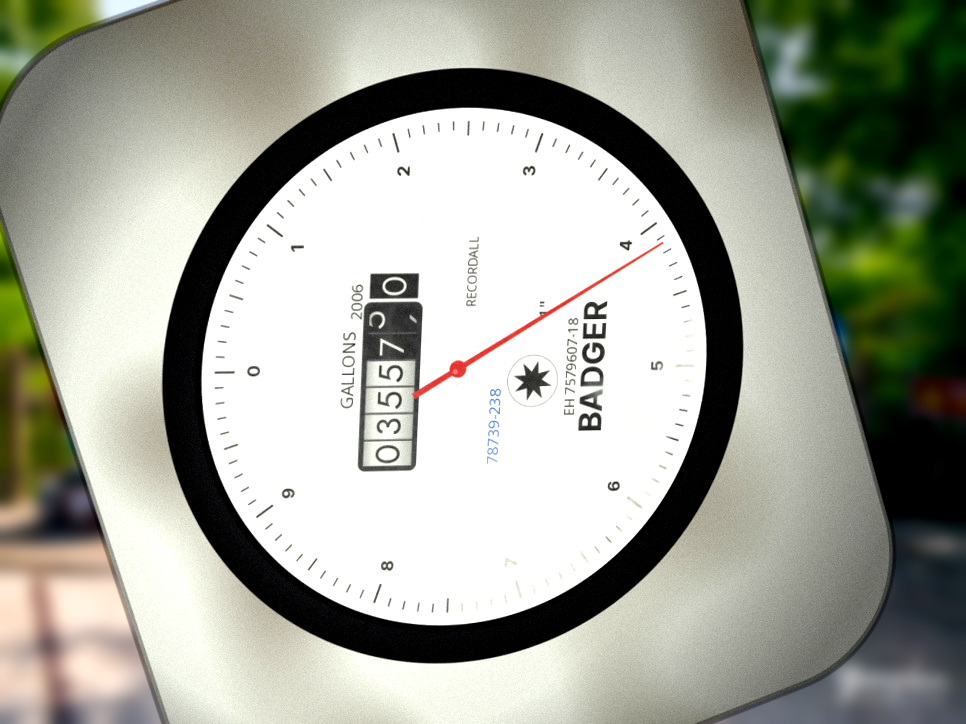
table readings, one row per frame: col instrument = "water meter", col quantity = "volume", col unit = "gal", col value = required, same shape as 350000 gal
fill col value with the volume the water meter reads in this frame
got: 355754.1 gal
